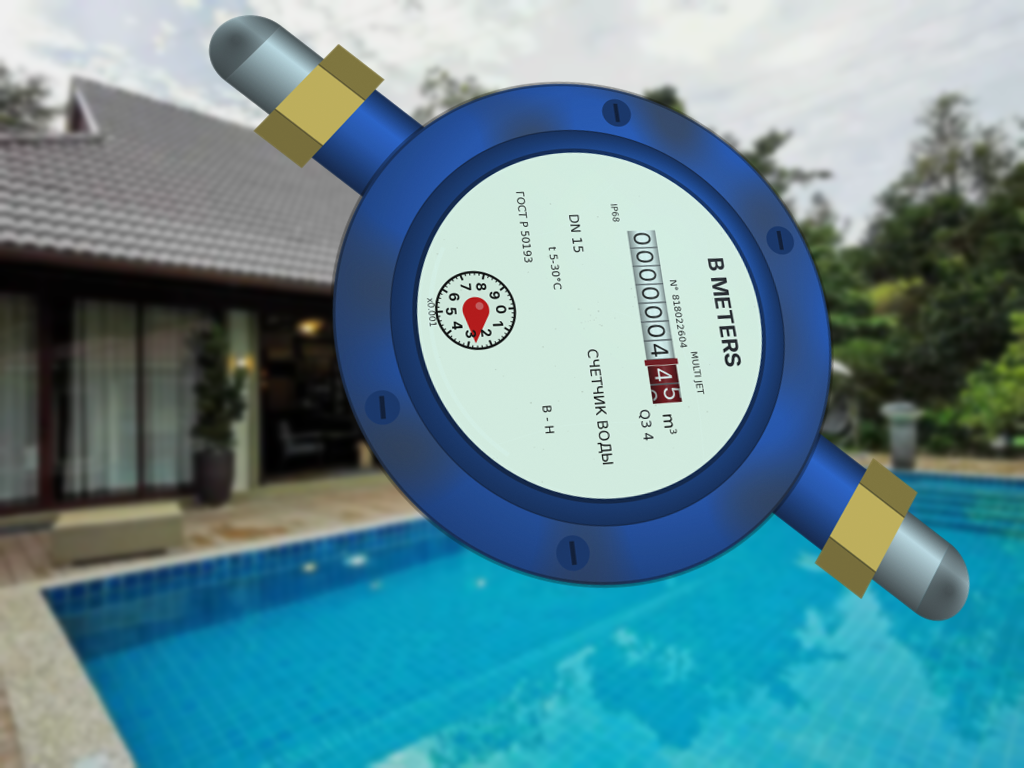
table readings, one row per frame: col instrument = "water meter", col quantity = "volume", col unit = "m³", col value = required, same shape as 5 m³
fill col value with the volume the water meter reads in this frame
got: 4.452 m³
